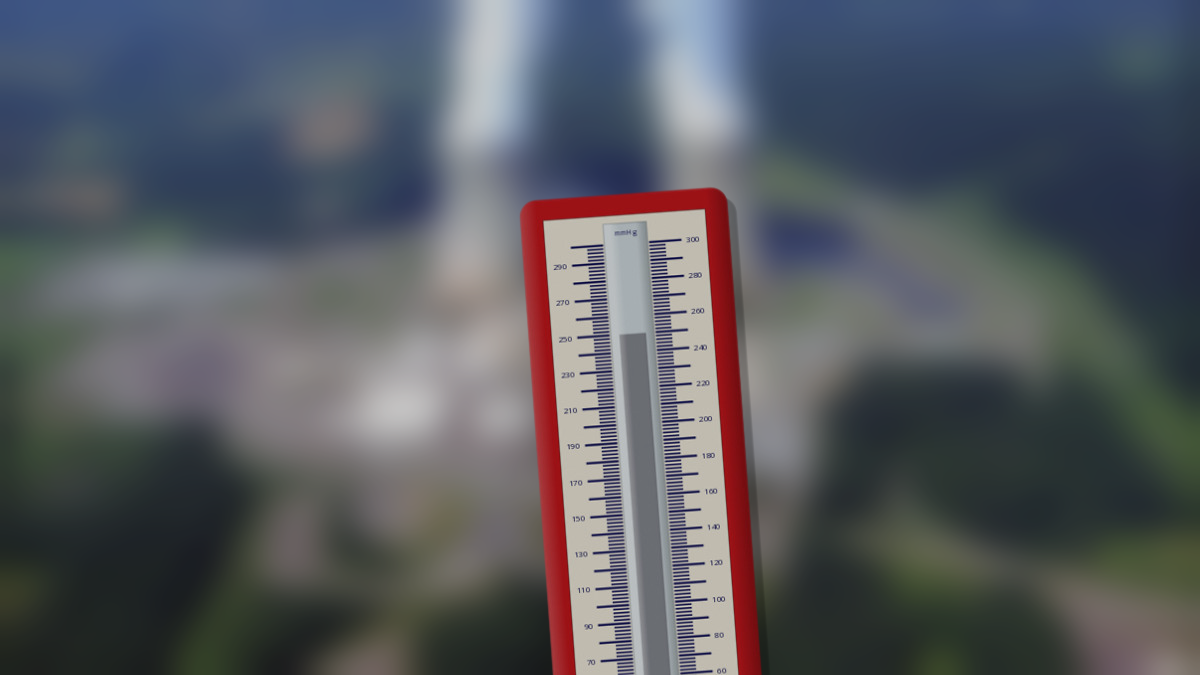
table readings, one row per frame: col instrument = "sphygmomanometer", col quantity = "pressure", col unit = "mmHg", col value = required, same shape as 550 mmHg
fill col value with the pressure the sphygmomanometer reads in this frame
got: 250 mmHg
